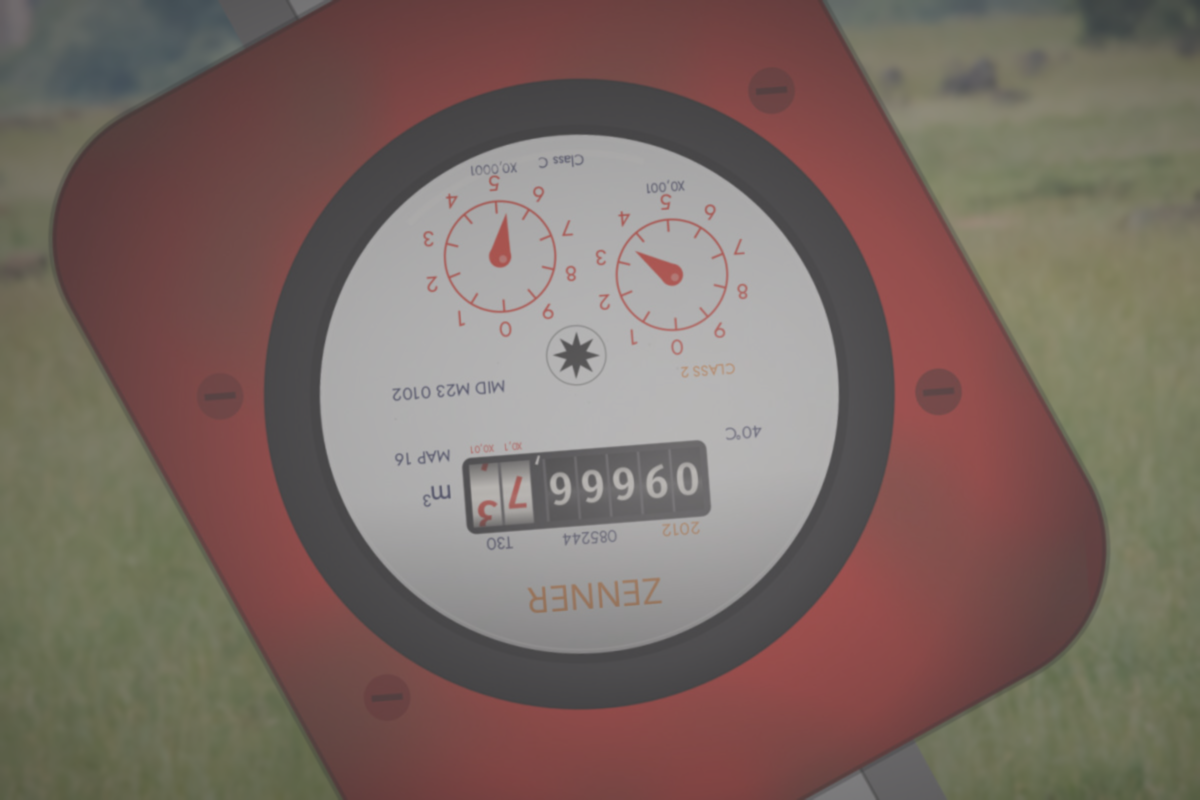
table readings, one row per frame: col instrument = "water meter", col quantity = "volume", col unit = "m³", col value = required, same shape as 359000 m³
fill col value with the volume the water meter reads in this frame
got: 9666.7335 m³
